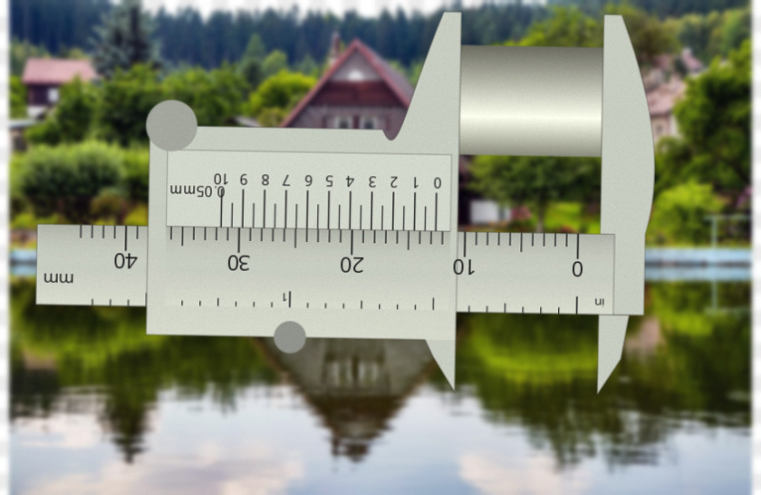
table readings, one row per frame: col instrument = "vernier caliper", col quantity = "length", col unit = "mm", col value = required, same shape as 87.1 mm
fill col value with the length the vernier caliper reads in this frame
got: 12.6 mm
